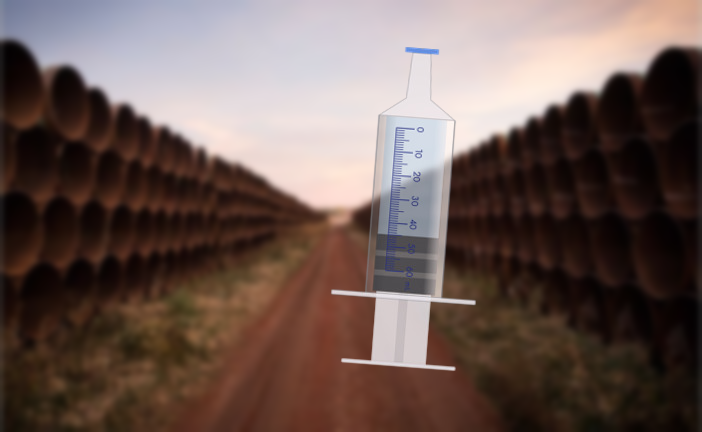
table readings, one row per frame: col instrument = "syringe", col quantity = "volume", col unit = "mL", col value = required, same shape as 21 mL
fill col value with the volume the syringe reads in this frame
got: 45 mL
